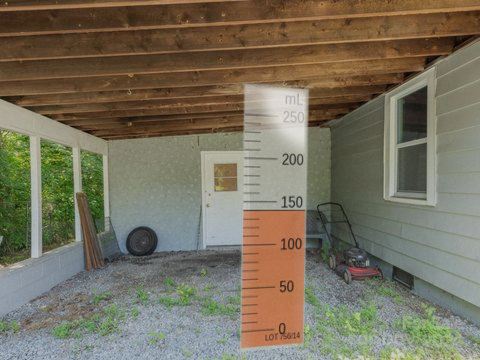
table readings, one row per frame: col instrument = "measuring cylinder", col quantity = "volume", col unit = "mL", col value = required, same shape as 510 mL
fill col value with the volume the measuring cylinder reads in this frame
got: 140 mL
